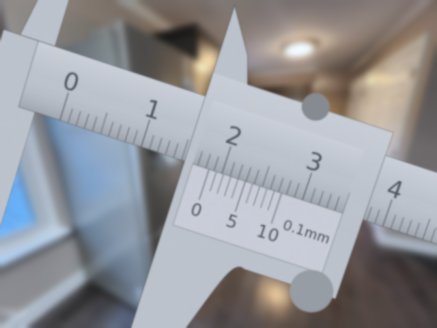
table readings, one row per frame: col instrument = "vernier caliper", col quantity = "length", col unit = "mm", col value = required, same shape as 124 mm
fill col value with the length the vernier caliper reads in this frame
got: 18.4 mm
